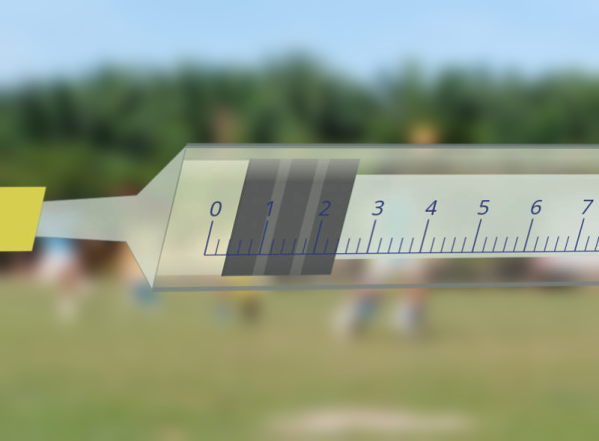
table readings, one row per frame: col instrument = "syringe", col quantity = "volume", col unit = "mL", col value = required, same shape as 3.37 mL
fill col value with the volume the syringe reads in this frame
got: 0.4 mL
